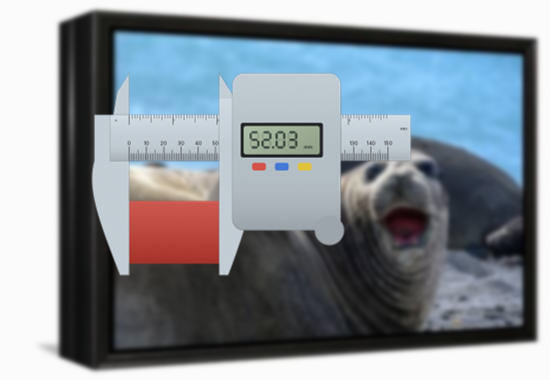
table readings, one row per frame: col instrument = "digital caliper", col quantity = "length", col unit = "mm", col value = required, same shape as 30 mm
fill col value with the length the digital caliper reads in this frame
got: 52.03 mm
